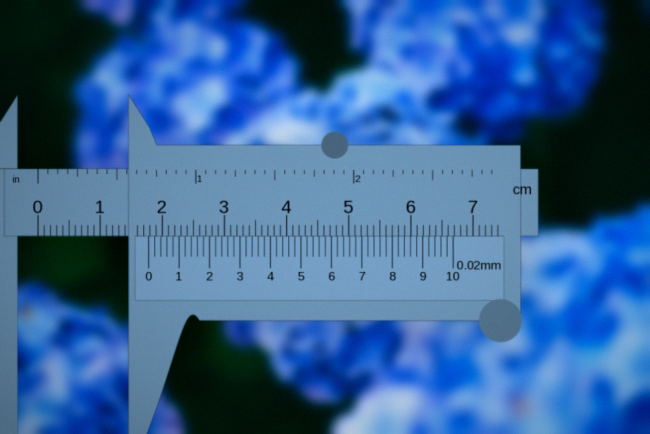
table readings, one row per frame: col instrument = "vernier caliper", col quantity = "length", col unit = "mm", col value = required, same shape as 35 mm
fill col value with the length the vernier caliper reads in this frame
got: 17.8 mm
